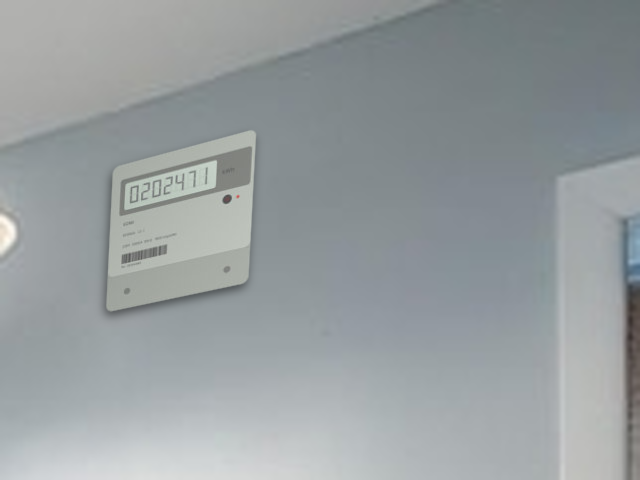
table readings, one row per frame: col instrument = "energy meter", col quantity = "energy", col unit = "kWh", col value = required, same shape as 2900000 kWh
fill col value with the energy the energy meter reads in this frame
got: 202471 kWh
